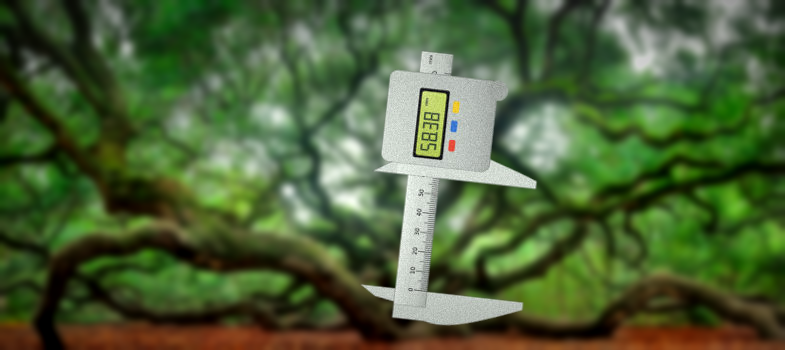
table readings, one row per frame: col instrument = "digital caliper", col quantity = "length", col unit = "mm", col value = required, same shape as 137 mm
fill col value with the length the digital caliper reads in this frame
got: 58.38 mm
